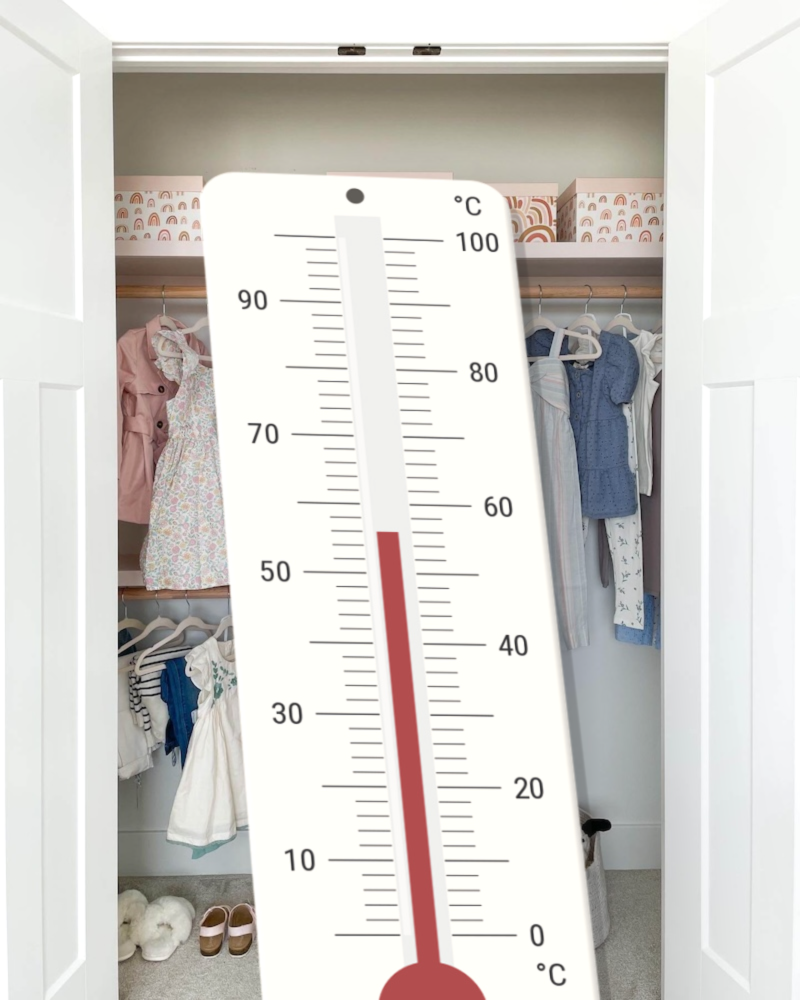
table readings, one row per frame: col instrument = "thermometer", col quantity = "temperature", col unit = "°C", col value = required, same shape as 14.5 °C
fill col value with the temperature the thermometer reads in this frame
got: 56 °C
